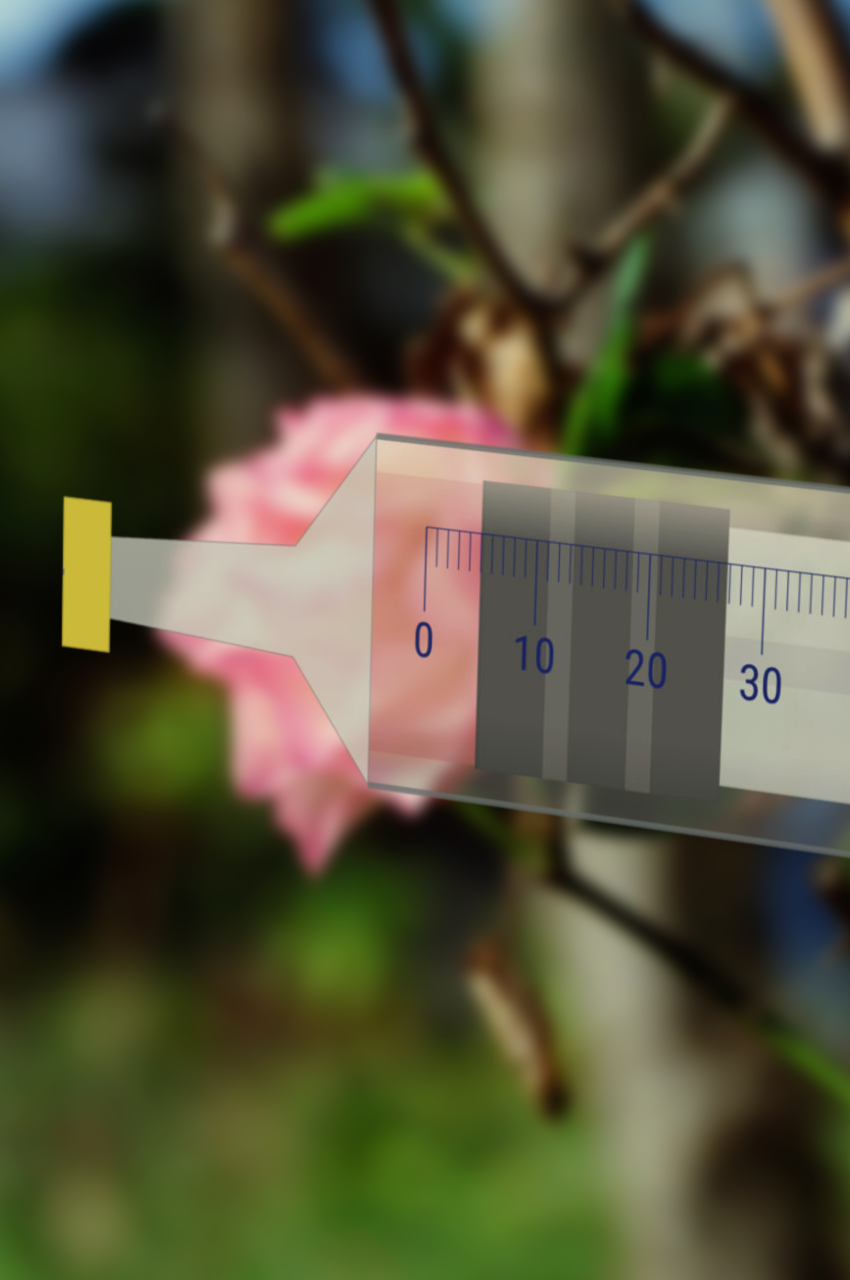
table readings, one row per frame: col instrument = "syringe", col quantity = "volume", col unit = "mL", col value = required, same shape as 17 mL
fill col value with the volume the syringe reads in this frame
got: 5 mL
